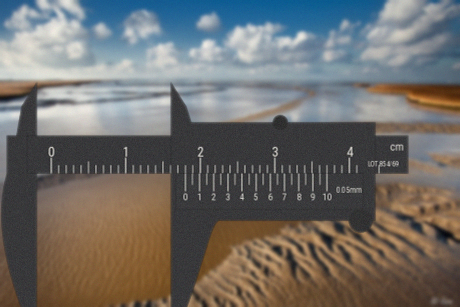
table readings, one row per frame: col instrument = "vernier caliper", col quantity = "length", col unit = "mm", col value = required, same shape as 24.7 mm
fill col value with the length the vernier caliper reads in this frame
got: 18.0 mm
